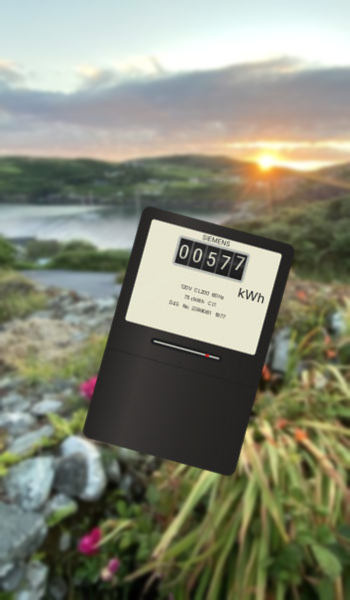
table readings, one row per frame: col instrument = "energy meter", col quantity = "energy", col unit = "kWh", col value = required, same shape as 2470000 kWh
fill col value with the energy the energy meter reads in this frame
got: 577 kWh
